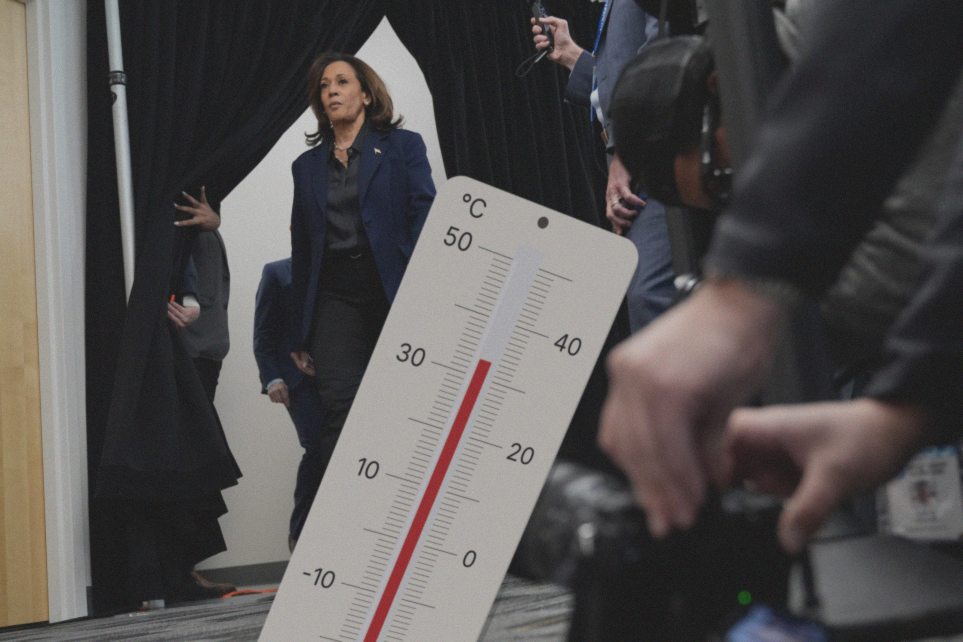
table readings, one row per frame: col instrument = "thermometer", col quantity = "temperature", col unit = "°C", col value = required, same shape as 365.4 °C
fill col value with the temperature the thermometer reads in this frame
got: 33 °C
